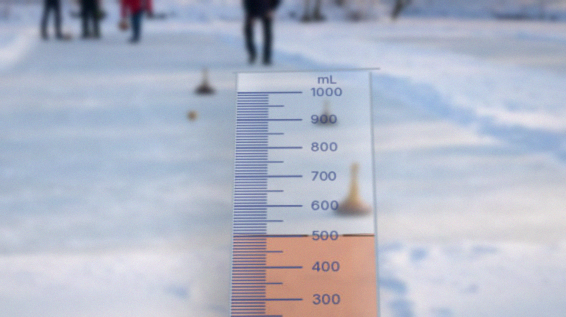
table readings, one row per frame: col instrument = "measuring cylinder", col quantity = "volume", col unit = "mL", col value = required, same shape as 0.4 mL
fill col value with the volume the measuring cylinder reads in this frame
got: 500 mL
